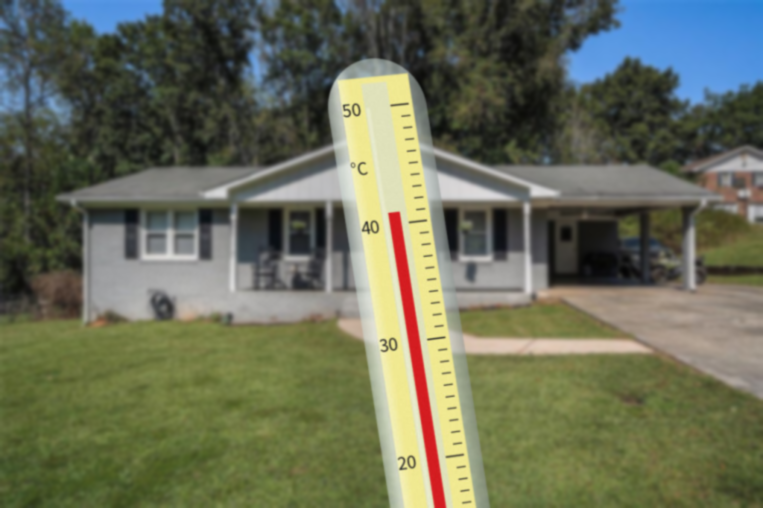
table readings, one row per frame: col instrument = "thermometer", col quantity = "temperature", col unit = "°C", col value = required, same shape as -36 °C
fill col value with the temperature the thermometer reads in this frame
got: 41 °C
